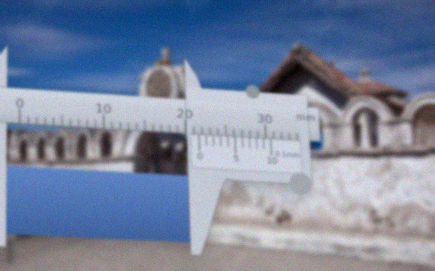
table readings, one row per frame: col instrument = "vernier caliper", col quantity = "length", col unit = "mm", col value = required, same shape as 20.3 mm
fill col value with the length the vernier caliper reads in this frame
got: 21.6 mm
